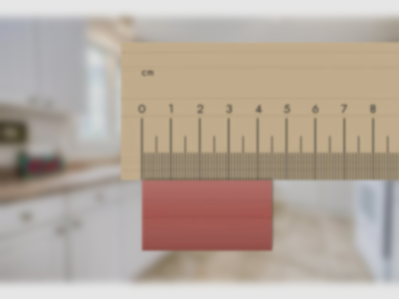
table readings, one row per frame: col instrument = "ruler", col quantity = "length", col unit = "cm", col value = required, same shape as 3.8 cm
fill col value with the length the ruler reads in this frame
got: 4.5 cm
